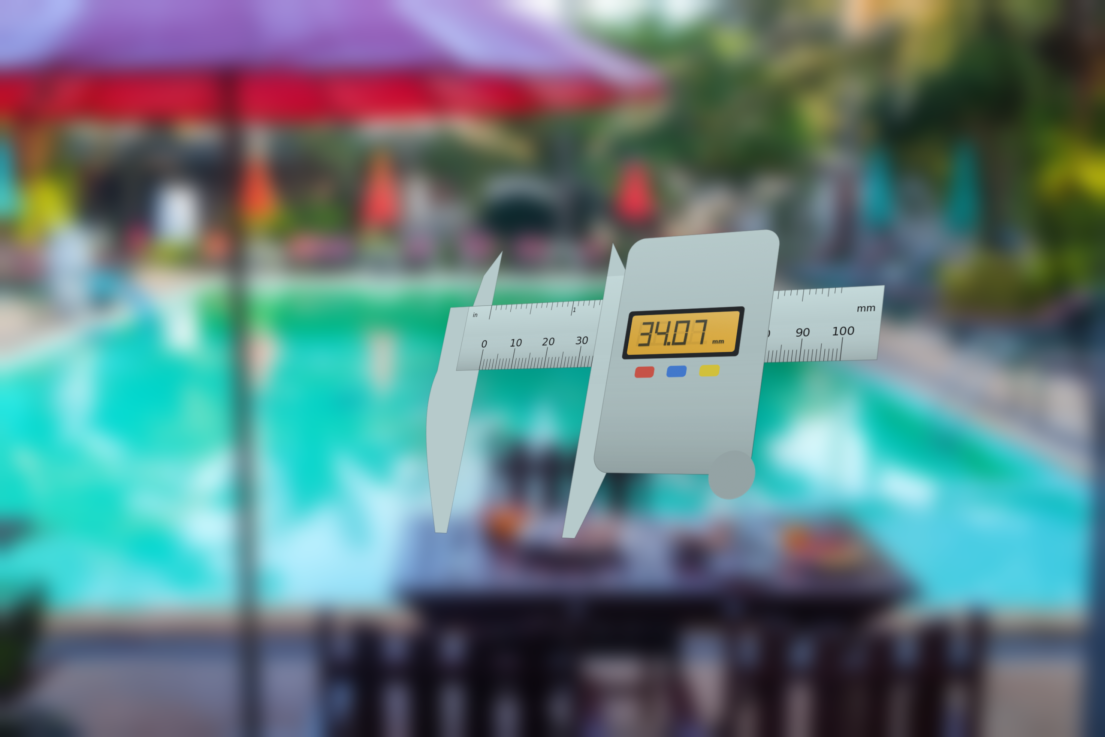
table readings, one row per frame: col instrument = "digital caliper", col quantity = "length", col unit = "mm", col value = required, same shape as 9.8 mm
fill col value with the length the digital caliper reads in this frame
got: 34.07 mm
